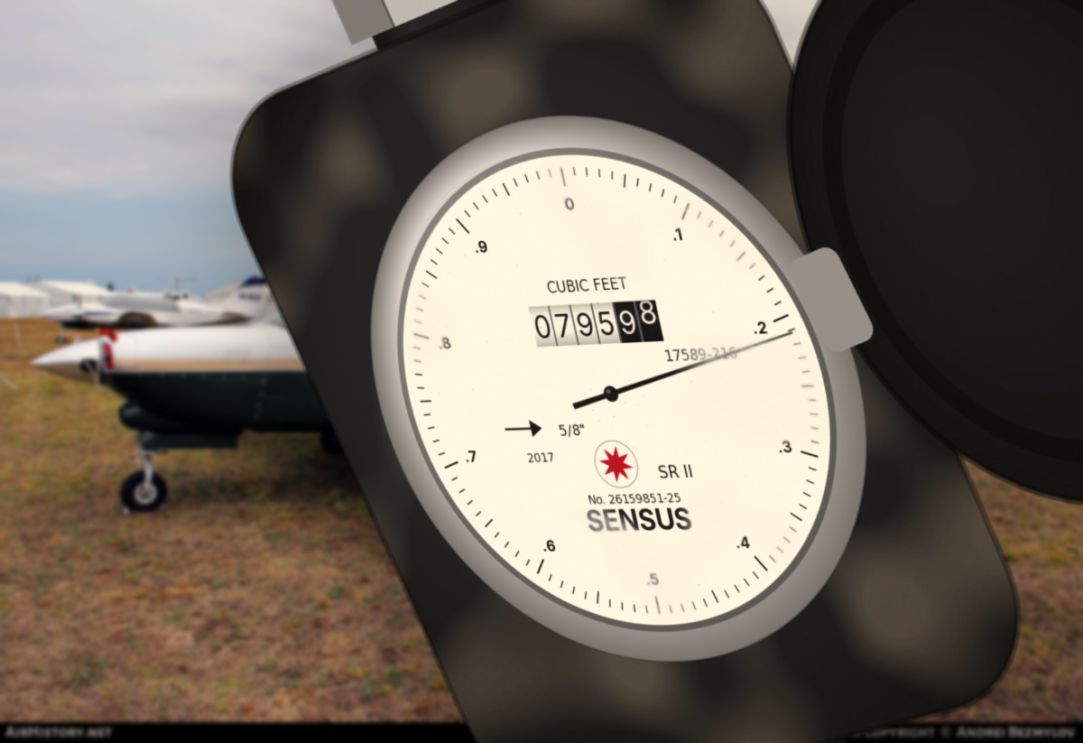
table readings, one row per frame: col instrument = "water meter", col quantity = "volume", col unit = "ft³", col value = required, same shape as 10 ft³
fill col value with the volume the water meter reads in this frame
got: 79598.21 ft³
